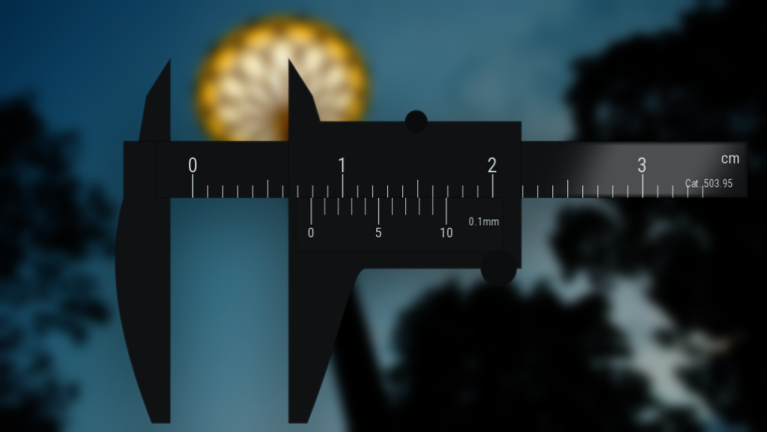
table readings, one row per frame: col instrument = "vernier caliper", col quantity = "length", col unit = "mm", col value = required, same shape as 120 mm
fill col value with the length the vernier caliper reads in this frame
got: 7.9 mm
